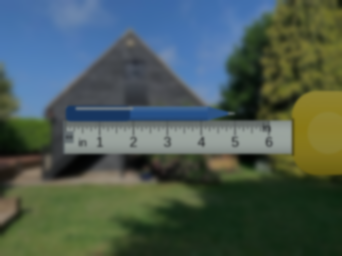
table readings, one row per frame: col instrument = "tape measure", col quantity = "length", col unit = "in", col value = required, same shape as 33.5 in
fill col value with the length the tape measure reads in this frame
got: 5 in
